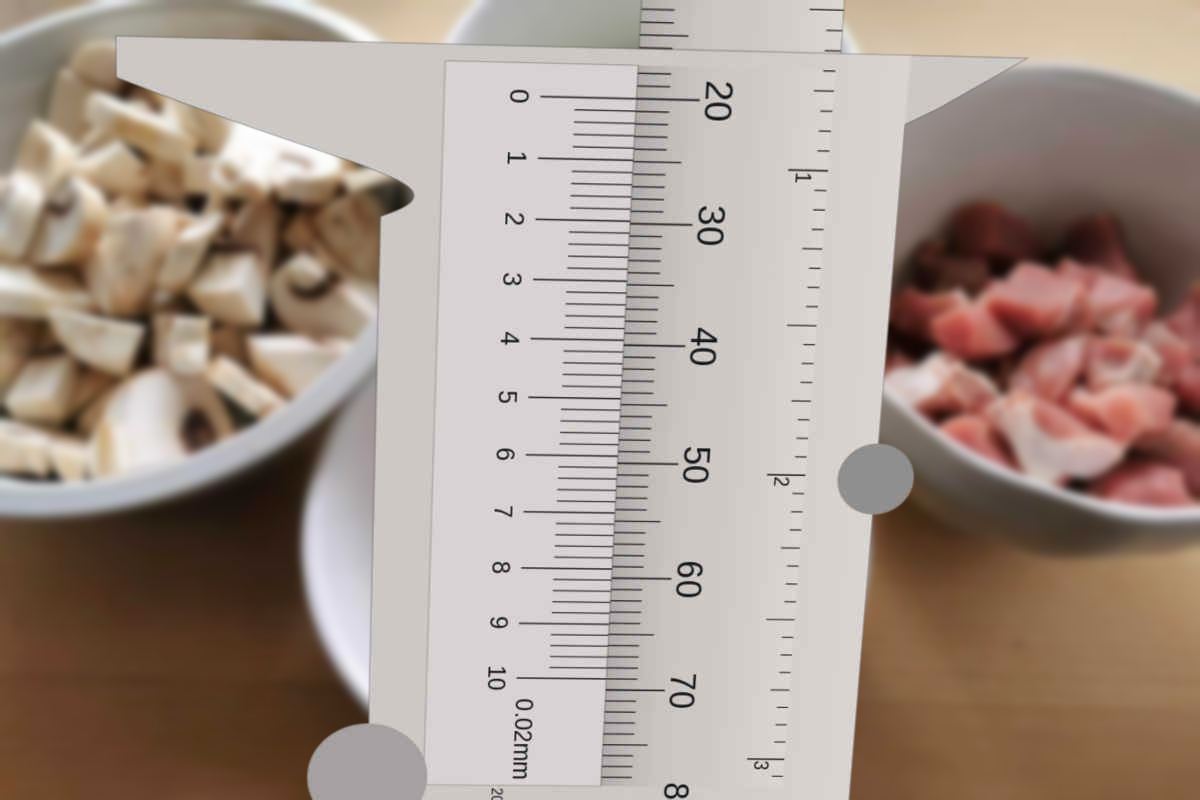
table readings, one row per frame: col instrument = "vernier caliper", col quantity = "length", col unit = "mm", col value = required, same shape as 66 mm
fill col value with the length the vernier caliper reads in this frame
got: 20.0 mm
